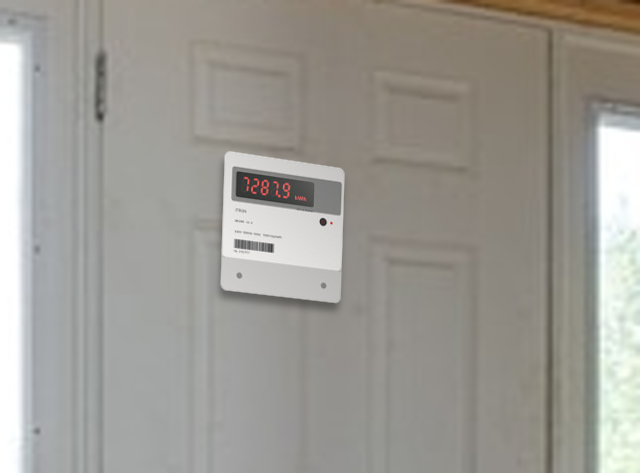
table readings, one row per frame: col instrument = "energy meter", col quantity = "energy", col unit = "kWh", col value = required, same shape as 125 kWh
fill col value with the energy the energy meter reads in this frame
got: 7287.9 kWh
